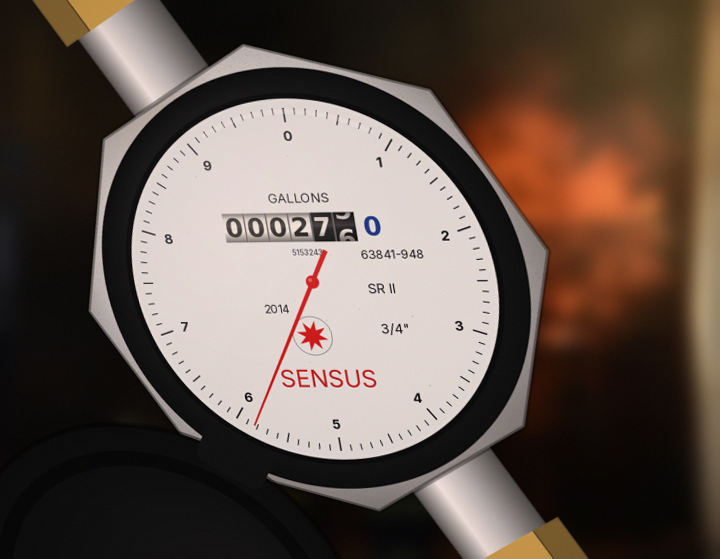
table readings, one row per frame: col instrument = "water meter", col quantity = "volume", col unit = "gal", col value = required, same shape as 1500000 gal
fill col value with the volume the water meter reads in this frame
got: 2755.8 gal
